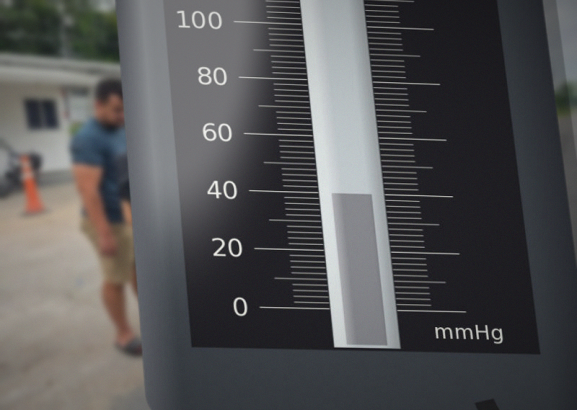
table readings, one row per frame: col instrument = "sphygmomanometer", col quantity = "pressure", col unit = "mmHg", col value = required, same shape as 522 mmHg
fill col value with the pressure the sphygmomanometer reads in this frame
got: 40 mmHg
